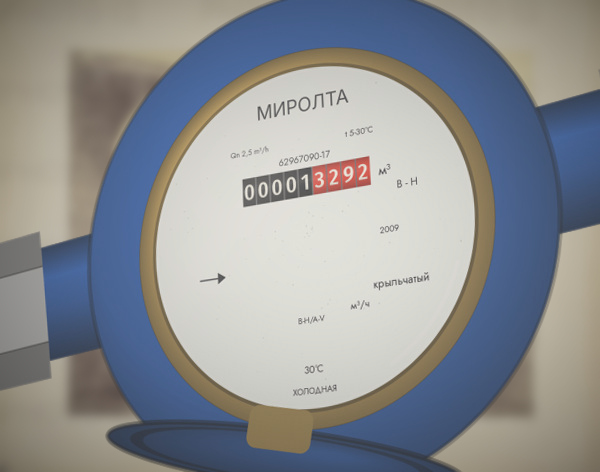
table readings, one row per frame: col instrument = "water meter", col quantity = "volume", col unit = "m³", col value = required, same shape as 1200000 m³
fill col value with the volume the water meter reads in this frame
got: 1.3292 m³
